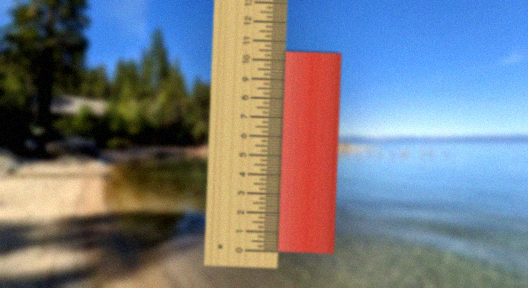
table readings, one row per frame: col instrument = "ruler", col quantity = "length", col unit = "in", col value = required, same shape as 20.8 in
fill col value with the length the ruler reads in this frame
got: 10.5 in
